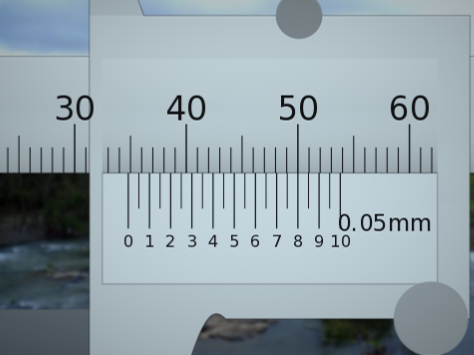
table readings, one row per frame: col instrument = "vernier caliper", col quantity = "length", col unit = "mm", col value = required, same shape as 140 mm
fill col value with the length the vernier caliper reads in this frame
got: 34.8 mm
